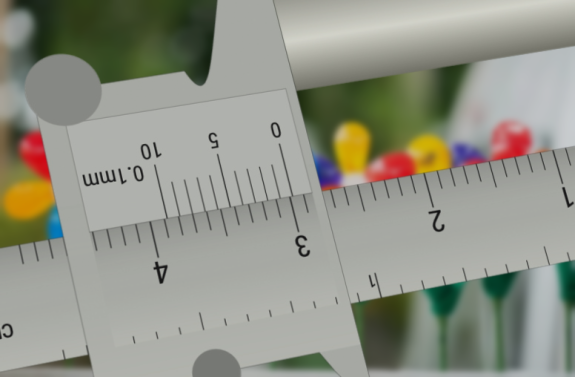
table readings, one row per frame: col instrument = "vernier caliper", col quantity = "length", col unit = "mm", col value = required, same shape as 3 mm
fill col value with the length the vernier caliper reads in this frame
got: 29.8 mm
